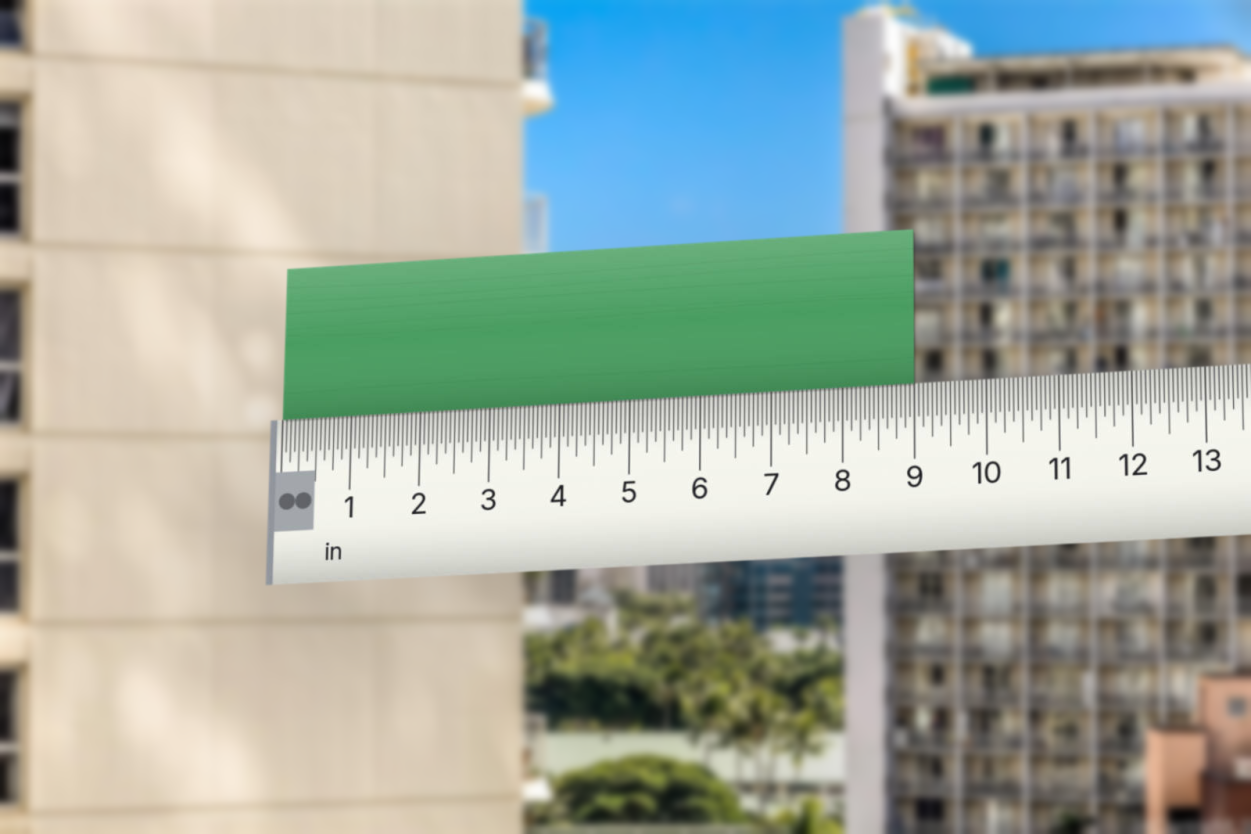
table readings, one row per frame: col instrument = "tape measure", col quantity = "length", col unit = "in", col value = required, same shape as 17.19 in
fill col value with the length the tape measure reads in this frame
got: 9 in
